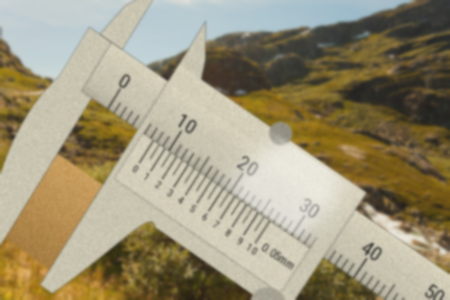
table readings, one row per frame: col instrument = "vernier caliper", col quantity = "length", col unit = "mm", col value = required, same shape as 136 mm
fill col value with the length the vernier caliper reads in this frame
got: 7.5 mm
